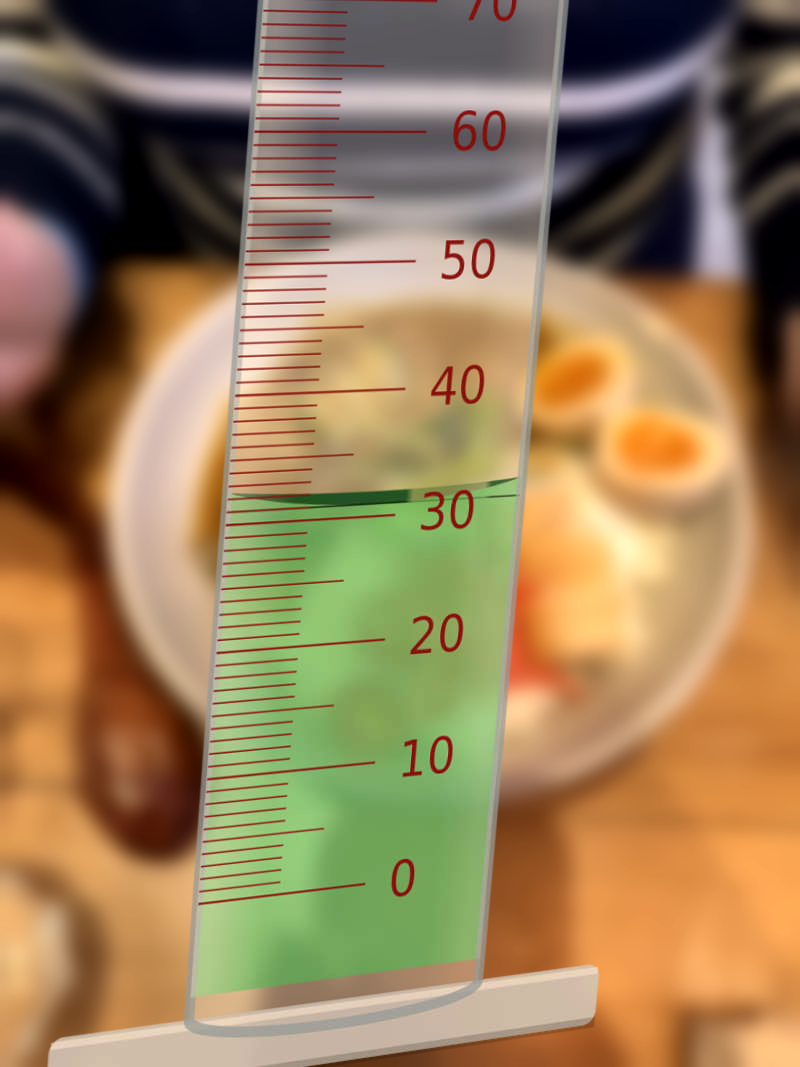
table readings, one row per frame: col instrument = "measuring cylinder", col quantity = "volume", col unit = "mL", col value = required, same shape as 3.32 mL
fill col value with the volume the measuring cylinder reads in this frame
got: 31 mL
